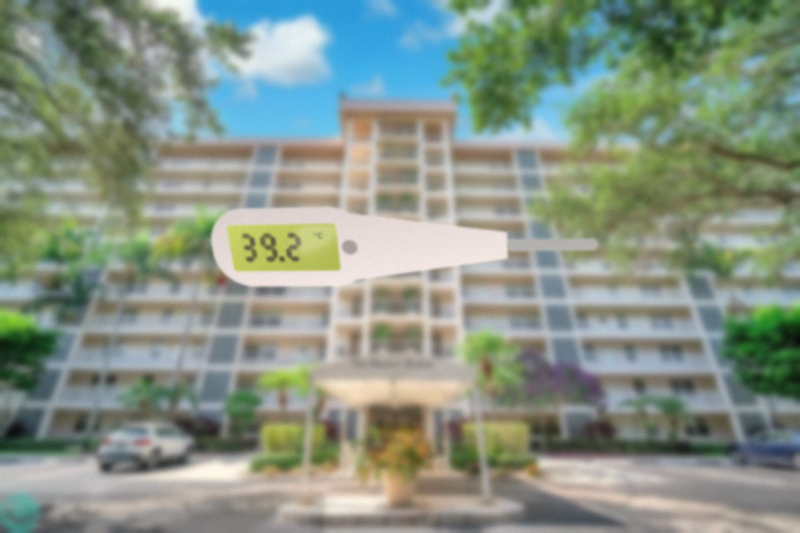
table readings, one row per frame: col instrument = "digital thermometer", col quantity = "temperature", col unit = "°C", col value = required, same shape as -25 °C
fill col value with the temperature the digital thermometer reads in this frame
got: 39.2 °C
